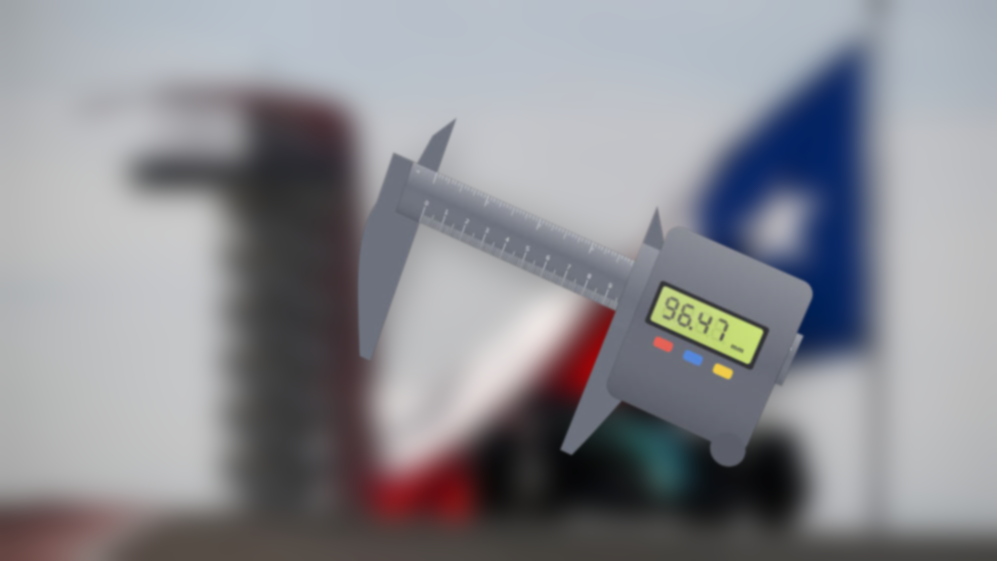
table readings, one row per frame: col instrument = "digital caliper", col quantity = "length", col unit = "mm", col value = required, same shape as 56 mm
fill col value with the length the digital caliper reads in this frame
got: 96.47 mm
